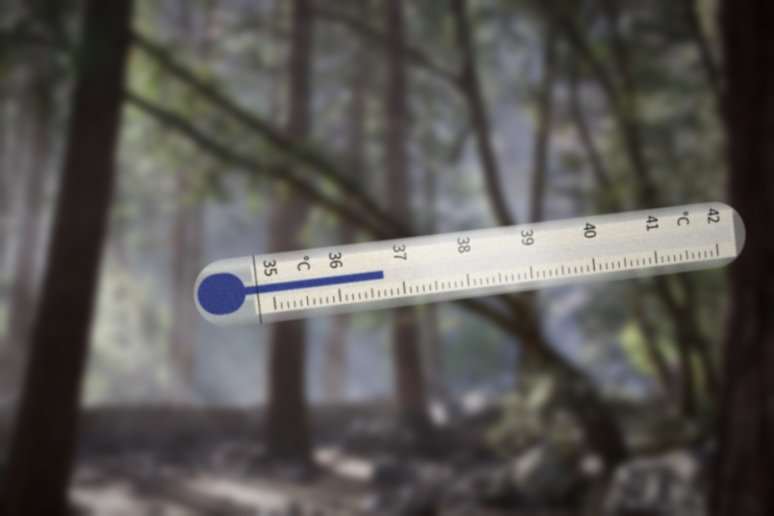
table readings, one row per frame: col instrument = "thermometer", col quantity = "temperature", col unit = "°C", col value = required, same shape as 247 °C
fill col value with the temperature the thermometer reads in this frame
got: 36.7 °C
